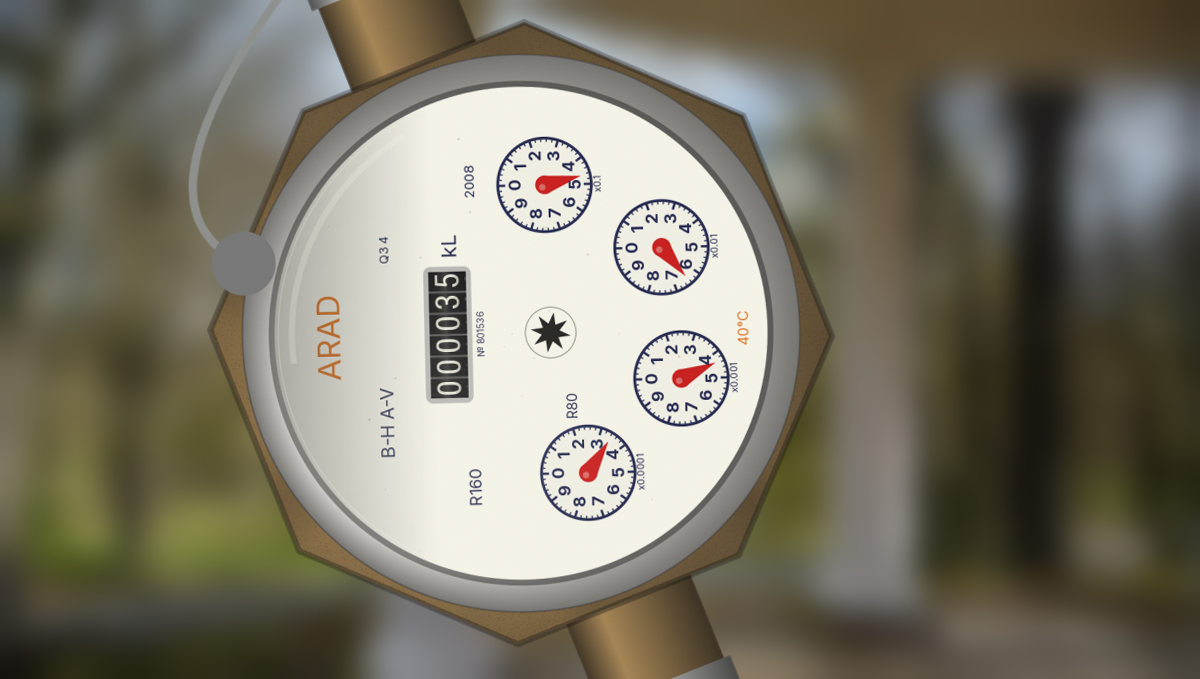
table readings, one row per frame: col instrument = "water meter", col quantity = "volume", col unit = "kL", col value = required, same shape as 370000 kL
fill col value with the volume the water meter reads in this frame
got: 35.4643 kL
